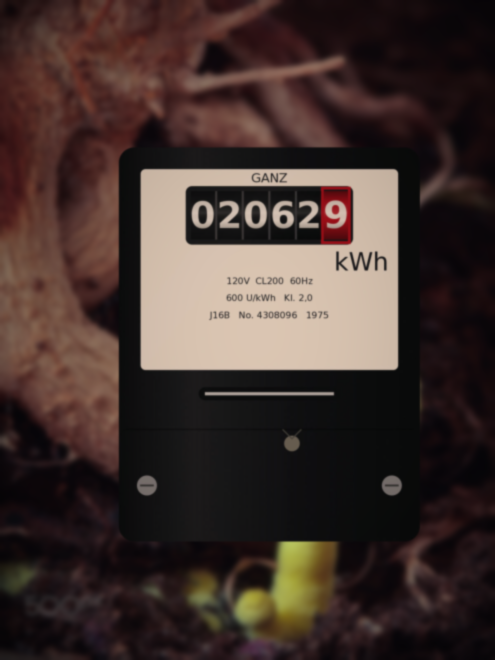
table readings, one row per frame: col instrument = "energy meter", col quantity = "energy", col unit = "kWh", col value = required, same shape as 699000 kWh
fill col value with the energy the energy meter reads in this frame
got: 2062.9 kWh
